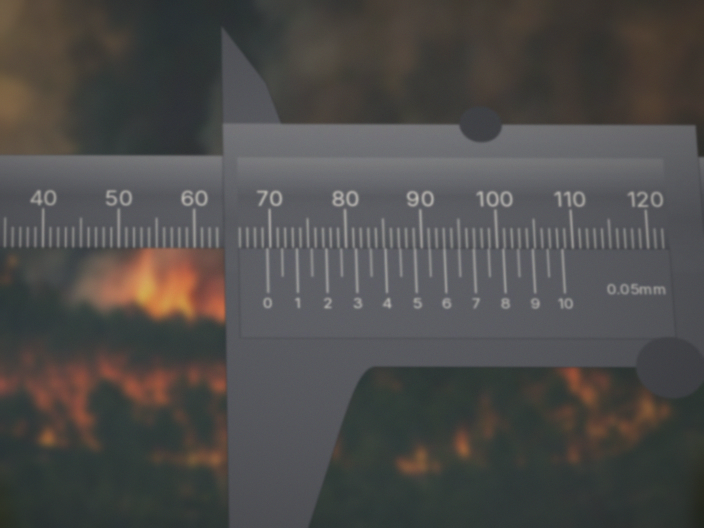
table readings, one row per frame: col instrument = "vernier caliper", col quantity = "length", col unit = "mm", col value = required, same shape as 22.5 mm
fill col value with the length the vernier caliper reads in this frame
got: 69.6 mm
